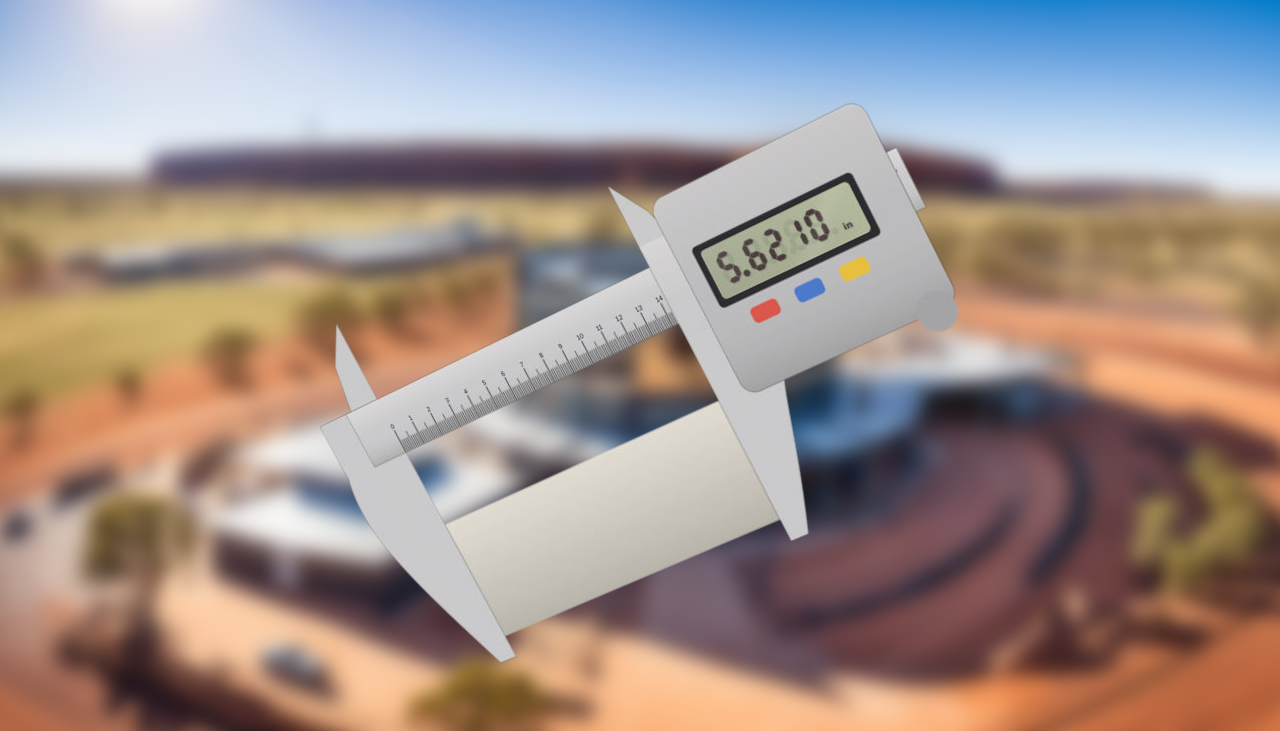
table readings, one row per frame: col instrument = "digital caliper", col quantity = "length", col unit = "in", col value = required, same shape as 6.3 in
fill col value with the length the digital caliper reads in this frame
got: 5.6210 in
